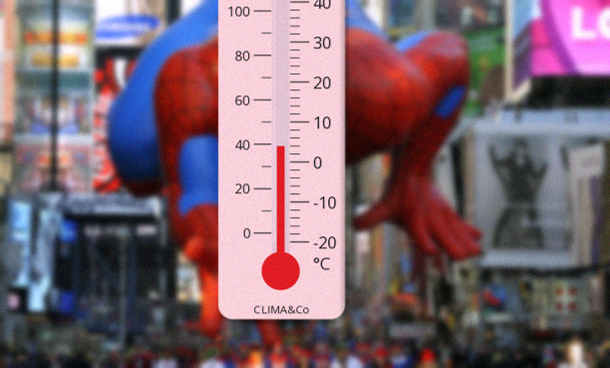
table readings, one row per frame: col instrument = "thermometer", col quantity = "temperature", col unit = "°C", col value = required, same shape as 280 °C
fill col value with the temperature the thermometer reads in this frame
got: 4 °C
